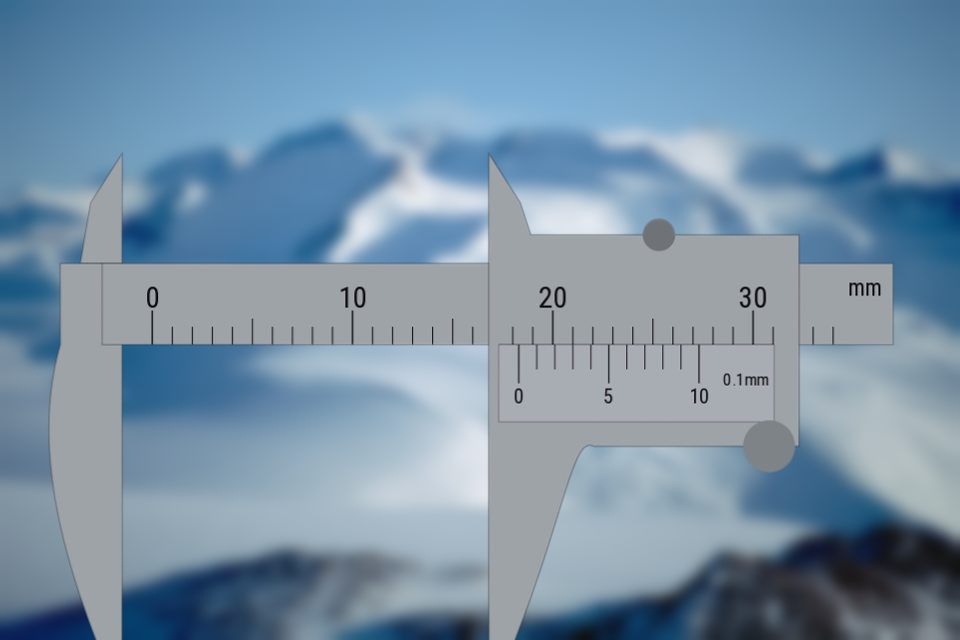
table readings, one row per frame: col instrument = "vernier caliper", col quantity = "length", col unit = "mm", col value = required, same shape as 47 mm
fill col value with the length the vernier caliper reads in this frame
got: 18.3 mm
